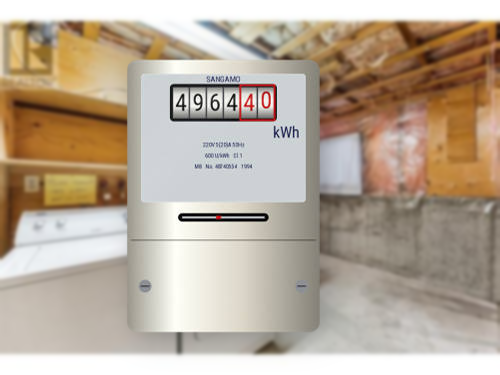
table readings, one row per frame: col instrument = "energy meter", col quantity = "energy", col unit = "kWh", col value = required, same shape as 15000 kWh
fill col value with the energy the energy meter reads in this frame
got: 4964.40 kWh
